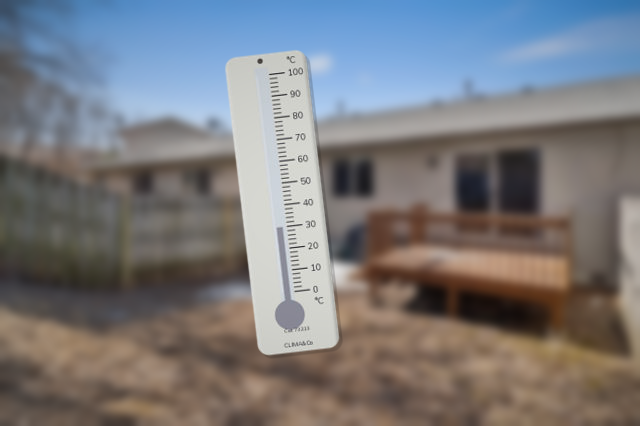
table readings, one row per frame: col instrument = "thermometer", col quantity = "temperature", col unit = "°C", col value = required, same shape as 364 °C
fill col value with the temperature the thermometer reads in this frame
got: 30 °C
